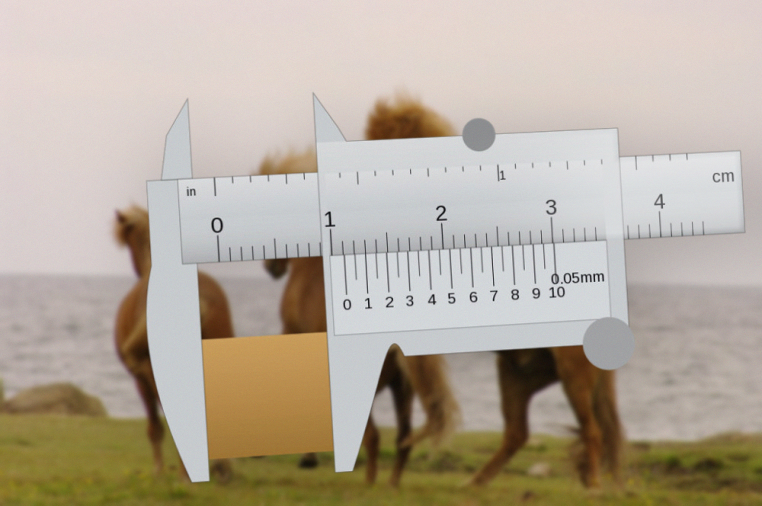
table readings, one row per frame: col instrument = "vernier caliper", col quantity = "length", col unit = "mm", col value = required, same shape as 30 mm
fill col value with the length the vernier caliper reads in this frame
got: 11.1 mm
